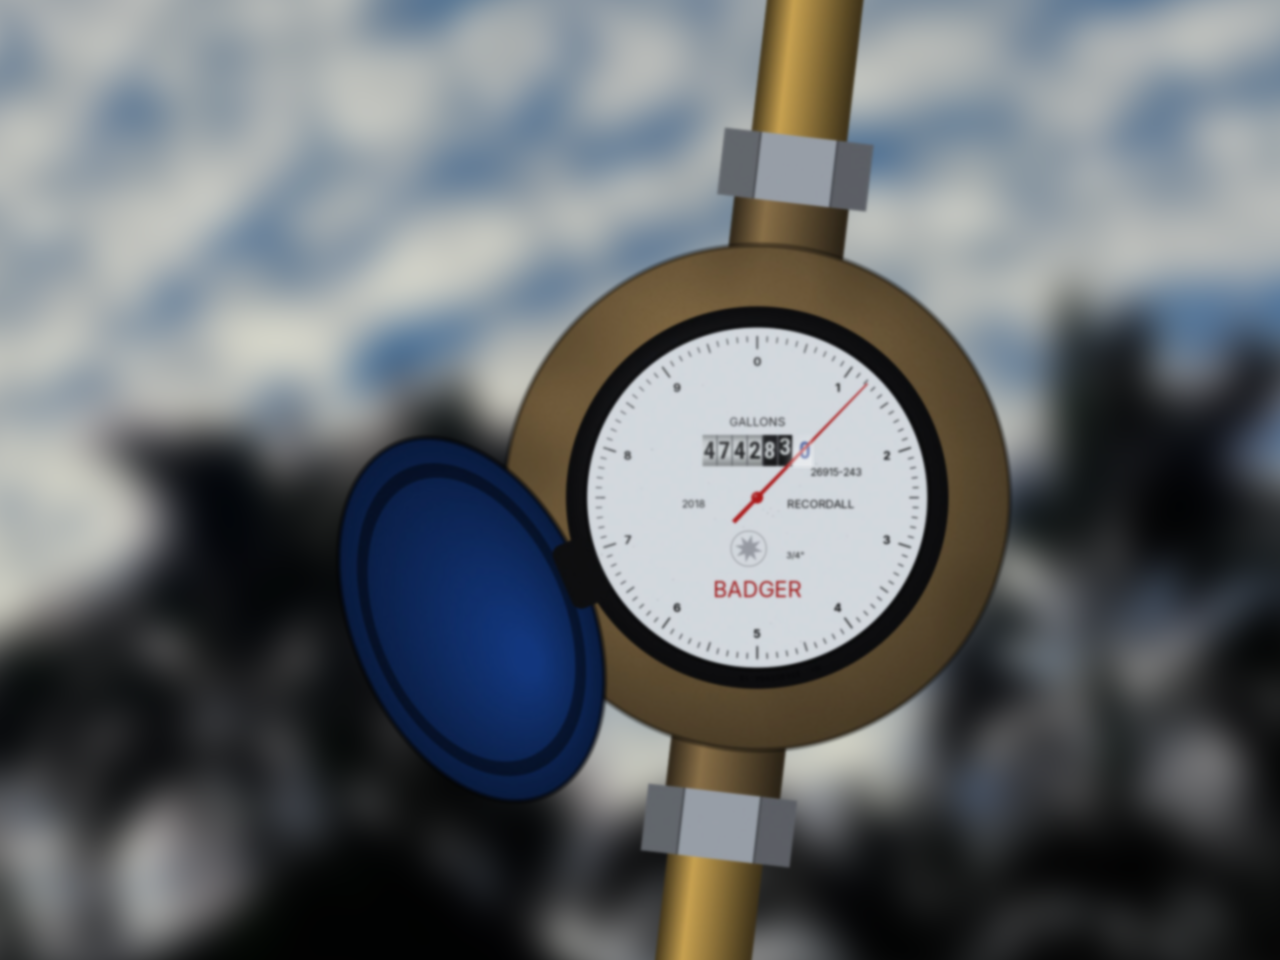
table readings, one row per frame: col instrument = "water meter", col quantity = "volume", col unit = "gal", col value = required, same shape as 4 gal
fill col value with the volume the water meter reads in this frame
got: 4742831.2 gal
